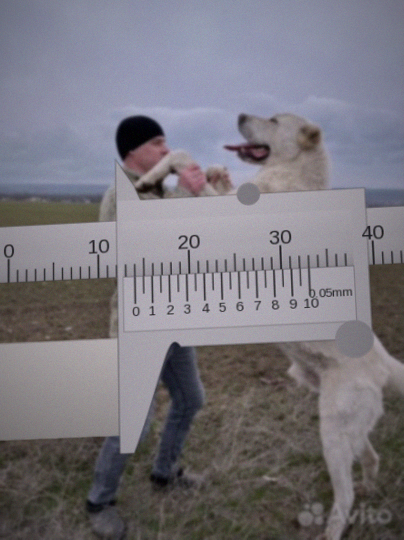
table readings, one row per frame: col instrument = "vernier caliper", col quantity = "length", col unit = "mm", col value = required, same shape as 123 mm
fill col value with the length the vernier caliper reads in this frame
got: 14.0 mm
